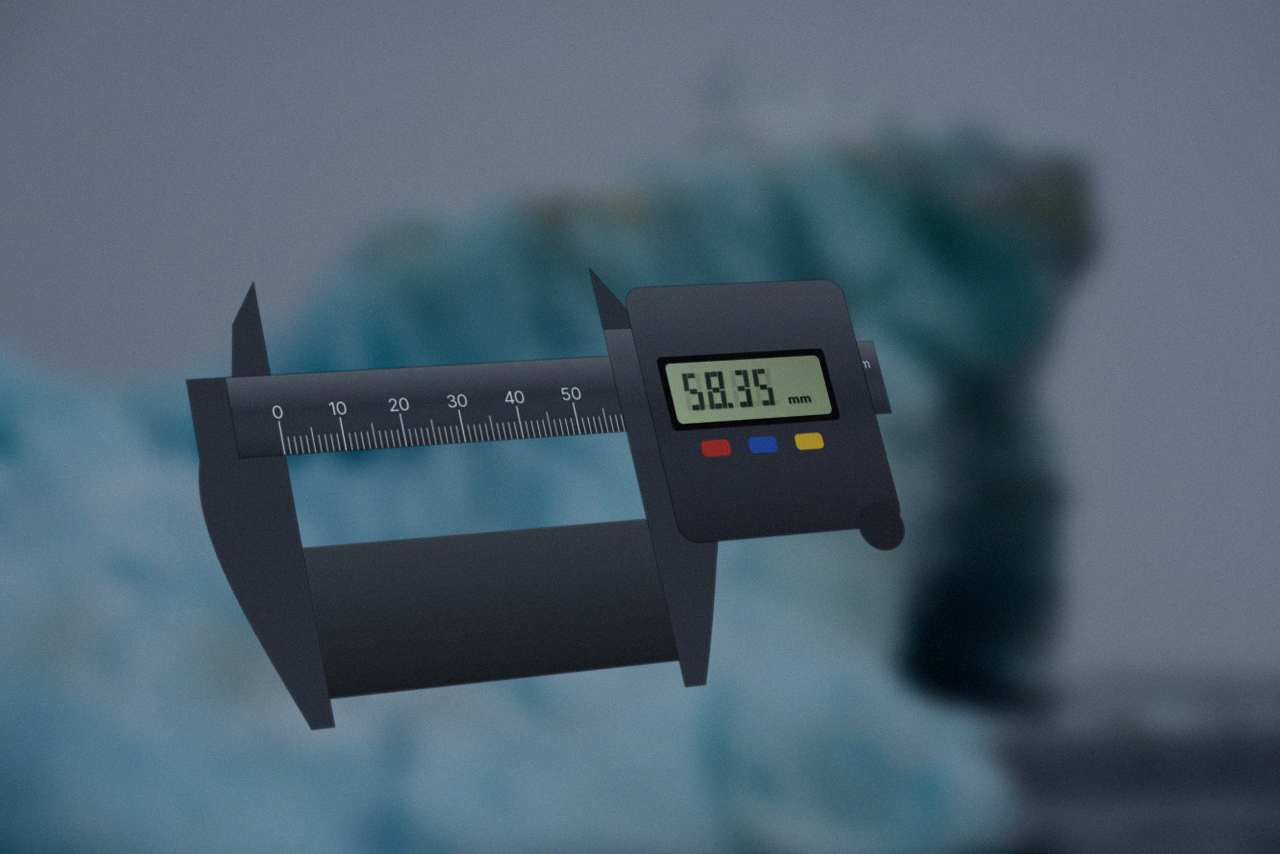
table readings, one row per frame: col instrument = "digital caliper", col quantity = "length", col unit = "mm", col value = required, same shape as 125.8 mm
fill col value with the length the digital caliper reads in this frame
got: 58.35 mm
